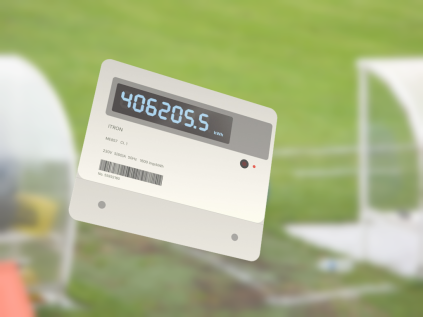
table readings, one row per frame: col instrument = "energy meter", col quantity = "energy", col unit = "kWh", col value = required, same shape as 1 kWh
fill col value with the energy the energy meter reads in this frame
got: 406205.5 kWh
